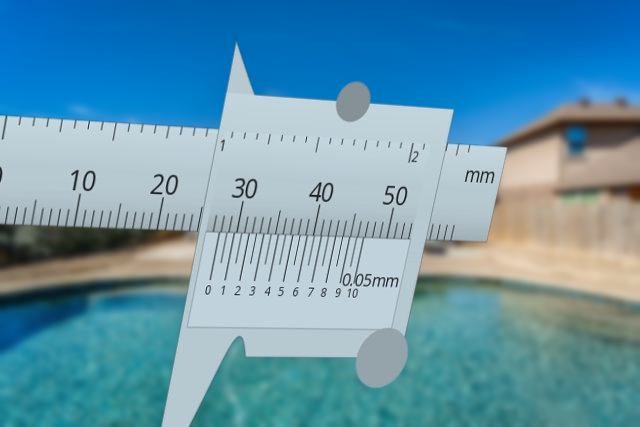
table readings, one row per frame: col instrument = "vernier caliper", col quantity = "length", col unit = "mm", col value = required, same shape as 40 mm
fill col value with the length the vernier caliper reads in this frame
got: 27.8 mm
